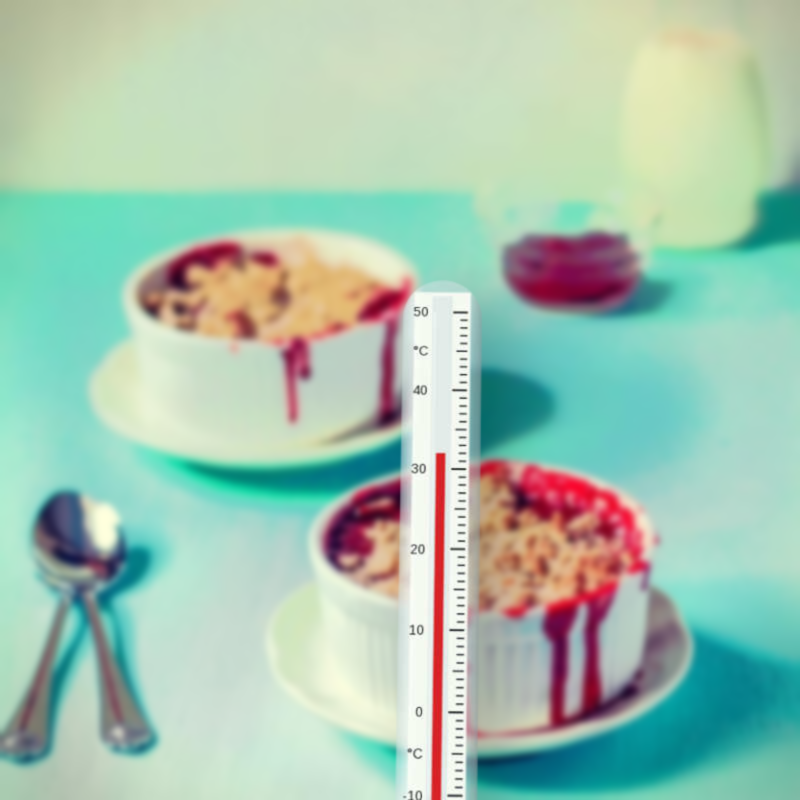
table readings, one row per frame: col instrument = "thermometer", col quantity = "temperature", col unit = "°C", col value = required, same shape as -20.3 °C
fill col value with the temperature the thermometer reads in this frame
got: 32 °C
